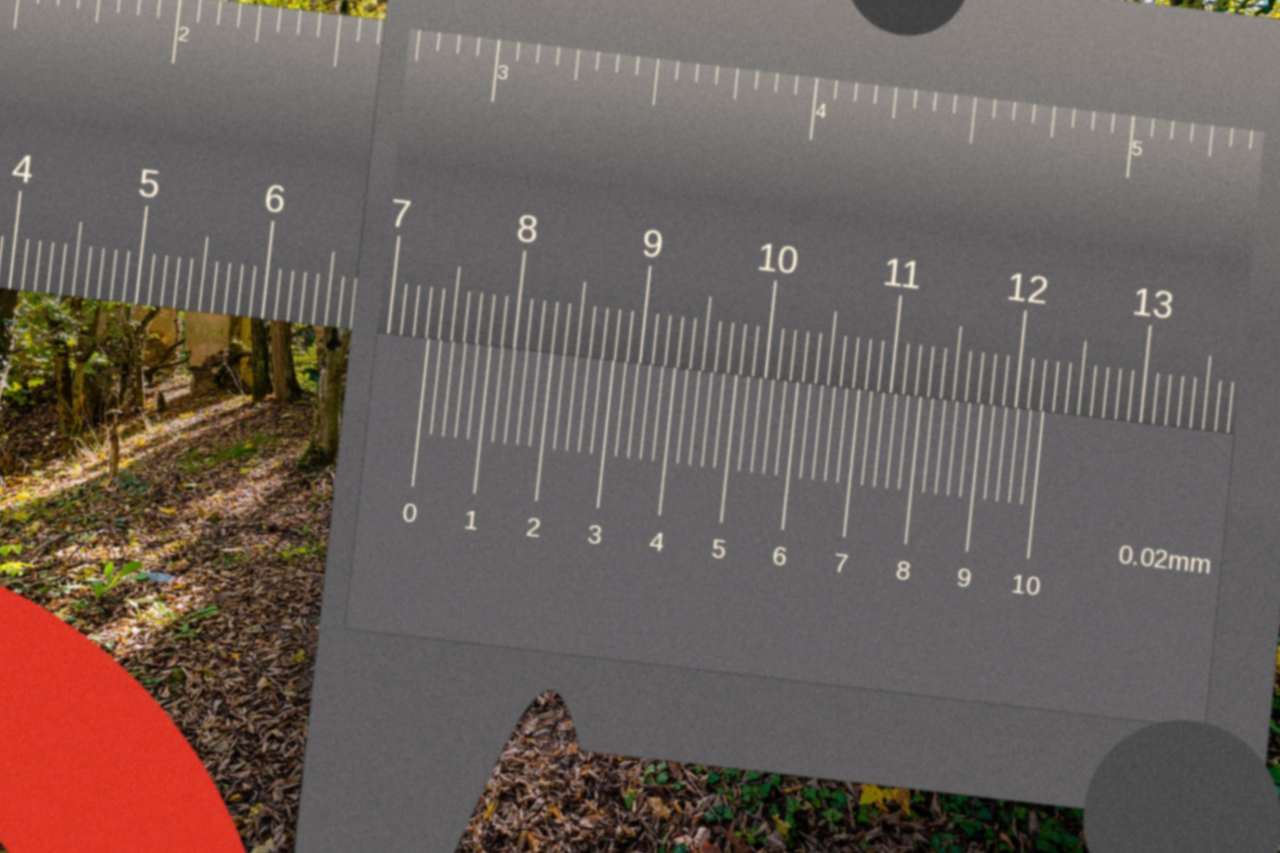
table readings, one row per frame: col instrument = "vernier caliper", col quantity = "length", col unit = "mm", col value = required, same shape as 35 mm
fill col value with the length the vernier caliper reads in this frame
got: 73.2 mm
